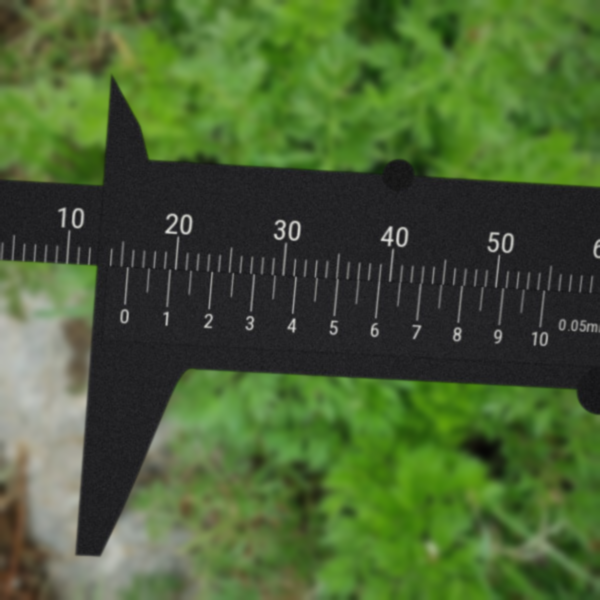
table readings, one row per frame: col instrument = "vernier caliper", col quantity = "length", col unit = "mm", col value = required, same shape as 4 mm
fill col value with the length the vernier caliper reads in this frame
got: 15.6 mm
